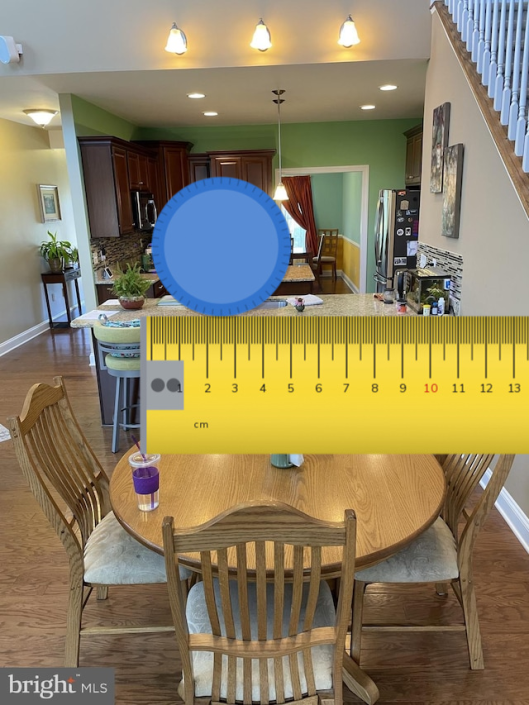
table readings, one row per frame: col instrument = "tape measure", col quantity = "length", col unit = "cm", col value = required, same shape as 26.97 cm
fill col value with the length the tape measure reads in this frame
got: 5 cm
